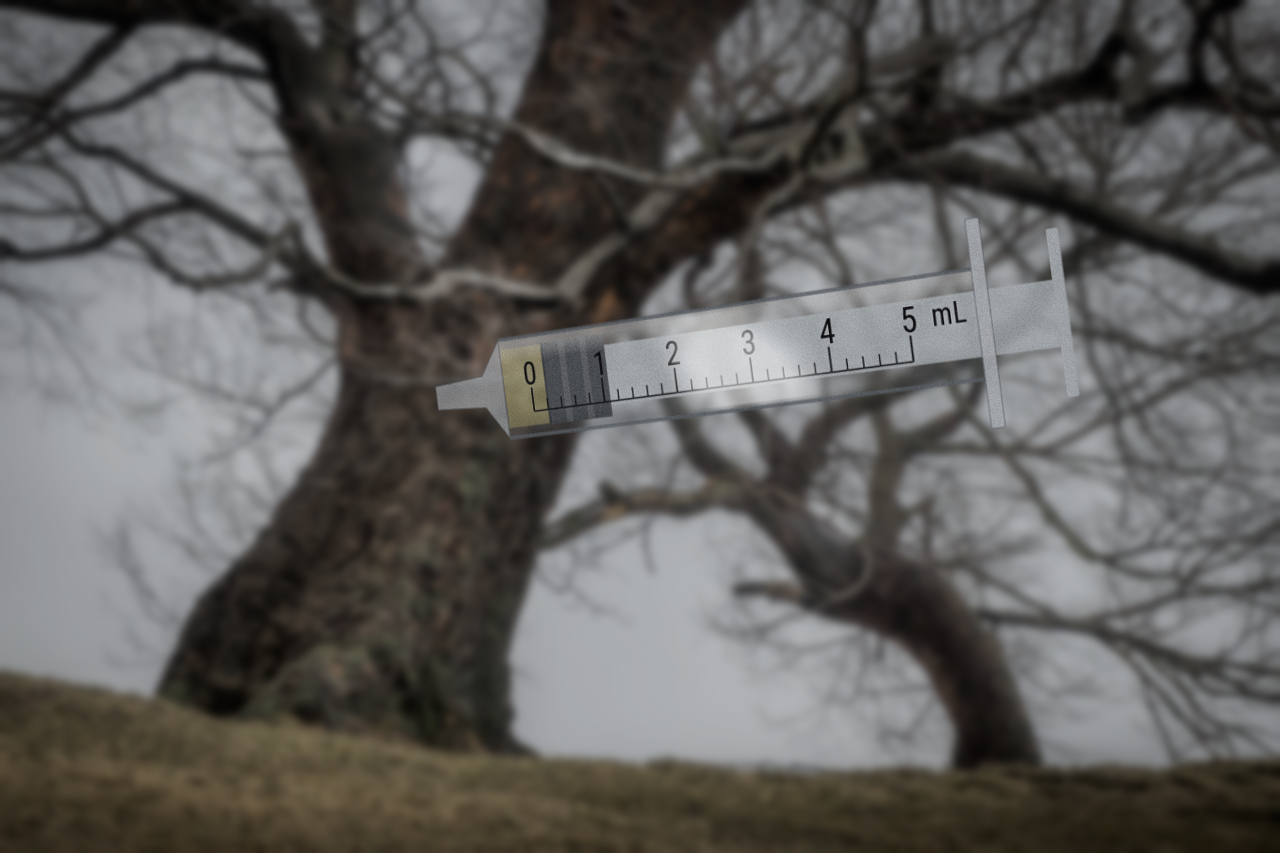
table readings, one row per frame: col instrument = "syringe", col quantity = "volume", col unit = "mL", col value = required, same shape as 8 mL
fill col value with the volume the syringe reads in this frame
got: 0.2 mL
